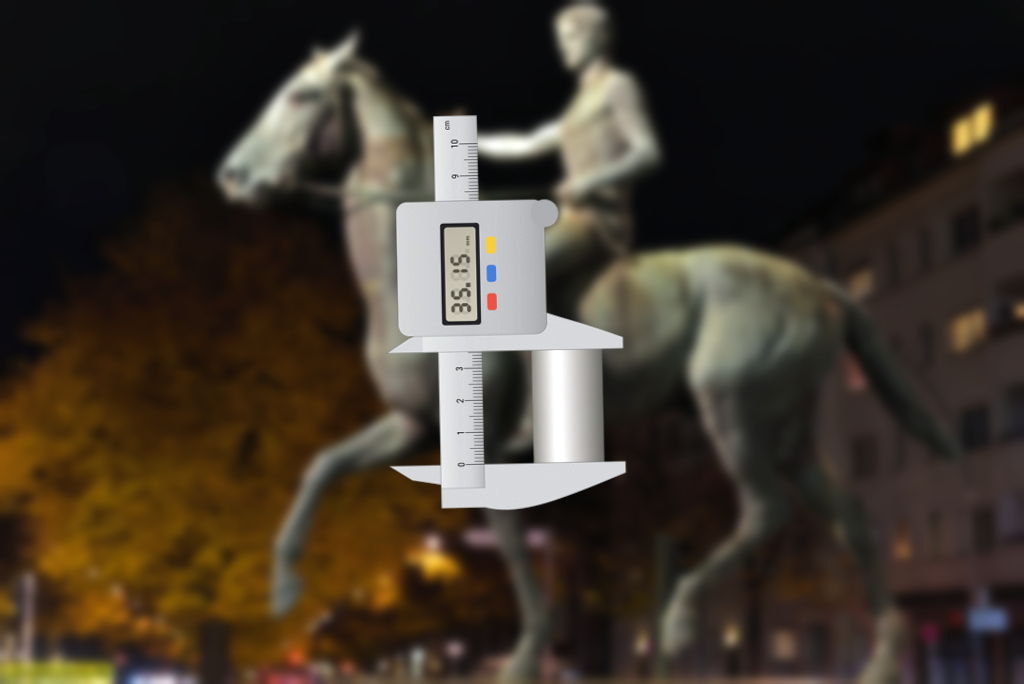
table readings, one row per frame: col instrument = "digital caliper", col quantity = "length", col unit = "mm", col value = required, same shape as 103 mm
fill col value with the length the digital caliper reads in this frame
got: 35.15 mm
